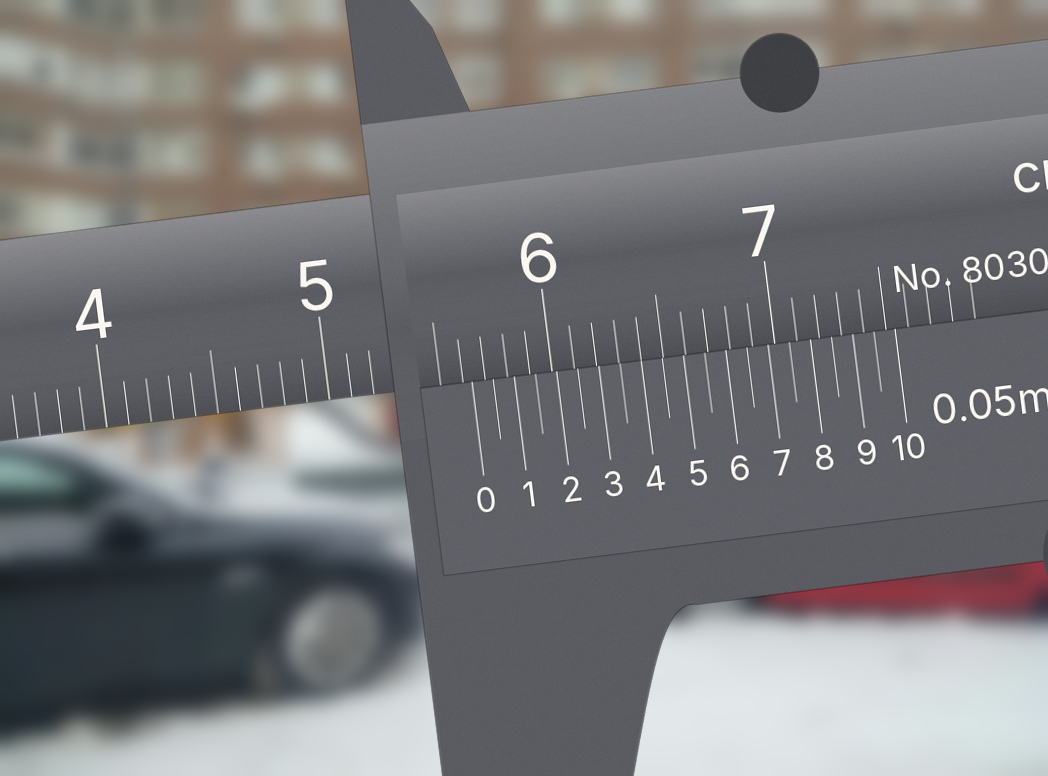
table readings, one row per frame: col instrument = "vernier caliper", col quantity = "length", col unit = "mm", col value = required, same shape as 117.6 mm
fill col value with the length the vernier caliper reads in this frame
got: 56.4 mm
